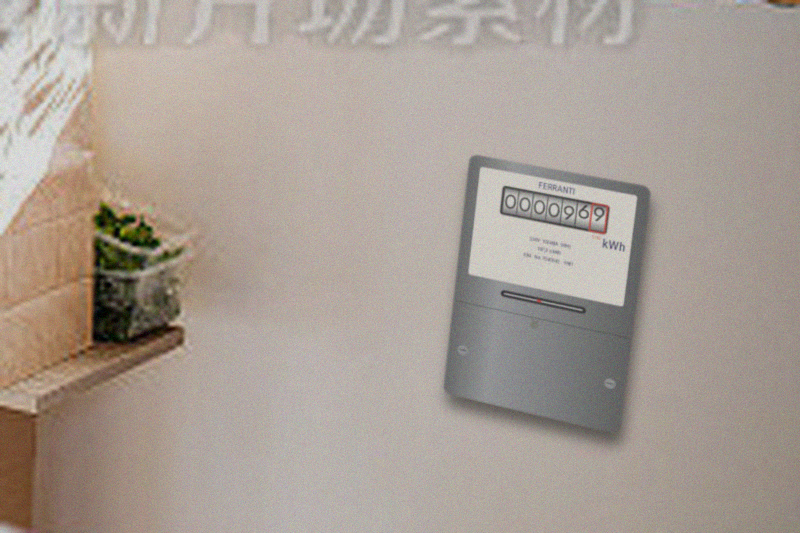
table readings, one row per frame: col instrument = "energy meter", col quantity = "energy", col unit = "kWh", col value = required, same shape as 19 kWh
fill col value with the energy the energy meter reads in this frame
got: 96.9 kWh
